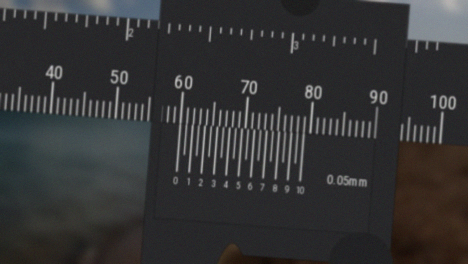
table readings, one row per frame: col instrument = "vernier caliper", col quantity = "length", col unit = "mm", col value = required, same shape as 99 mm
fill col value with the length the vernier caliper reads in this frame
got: 60.0 mm
